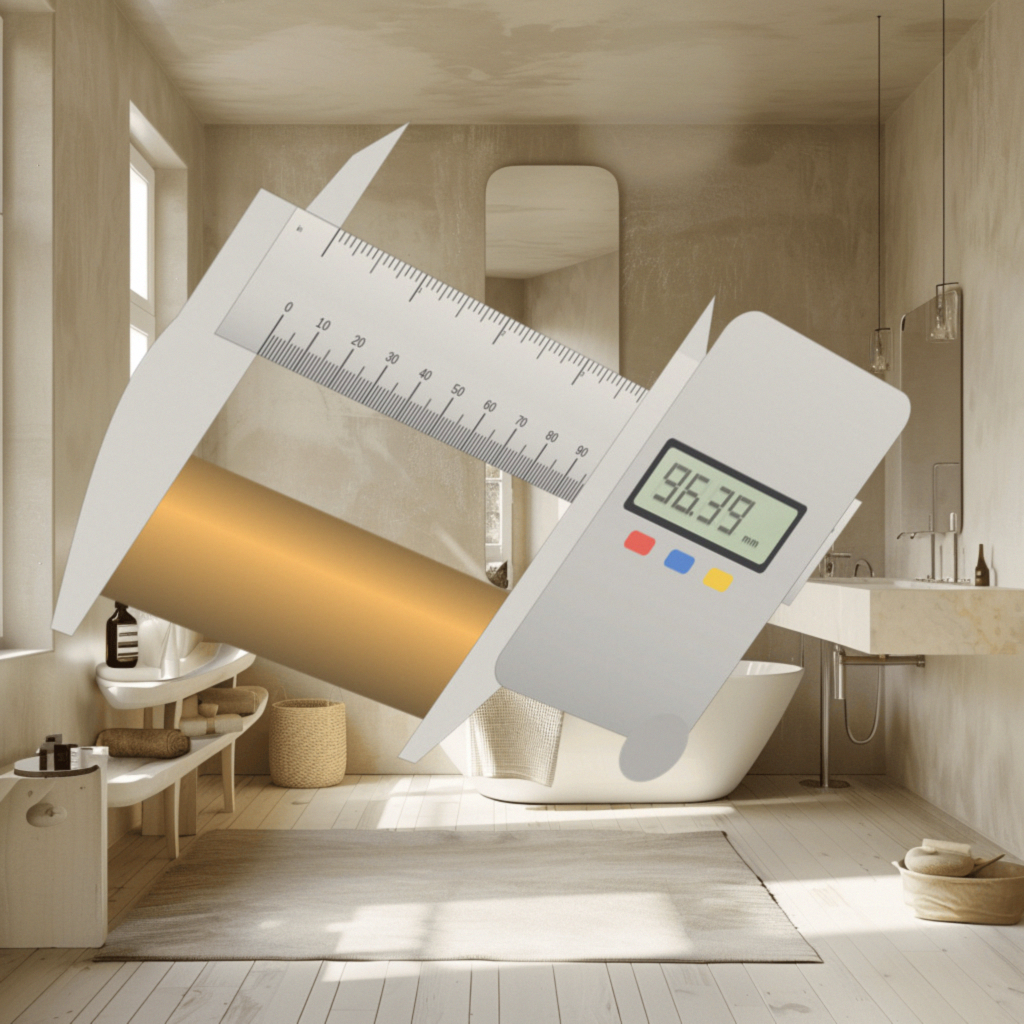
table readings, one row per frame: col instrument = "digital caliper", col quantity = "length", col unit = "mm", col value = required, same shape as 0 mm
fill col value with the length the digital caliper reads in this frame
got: 96.39 mm
